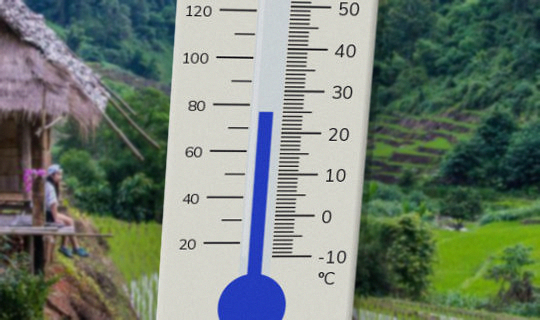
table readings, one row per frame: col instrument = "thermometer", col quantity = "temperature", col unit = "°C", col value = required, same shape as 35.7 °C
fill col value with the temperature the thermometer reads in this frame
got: 25 °C
